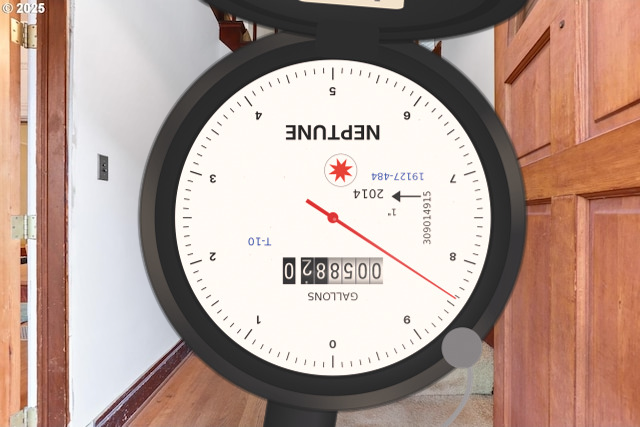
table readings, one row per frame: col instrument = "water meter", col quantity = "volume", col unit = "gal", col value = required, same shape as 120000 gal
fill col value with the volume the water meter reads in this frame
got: 58818.4 gal
